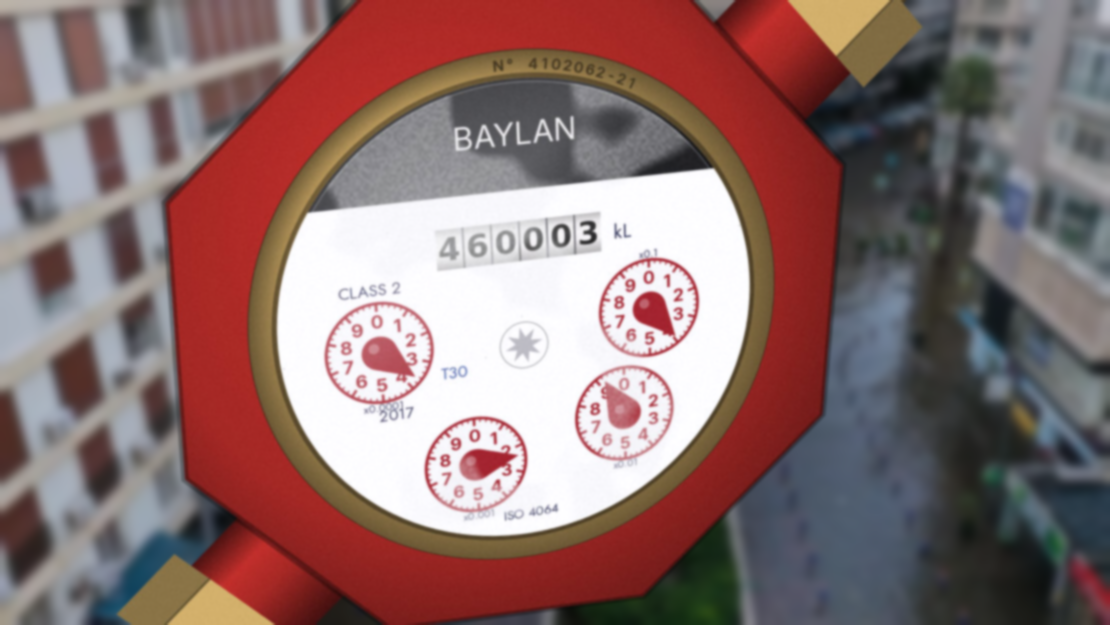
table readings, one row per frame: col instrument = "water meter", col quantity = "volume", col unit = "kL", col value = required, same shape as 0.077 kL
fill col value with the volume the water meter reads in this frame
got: 460003.3923 kL
